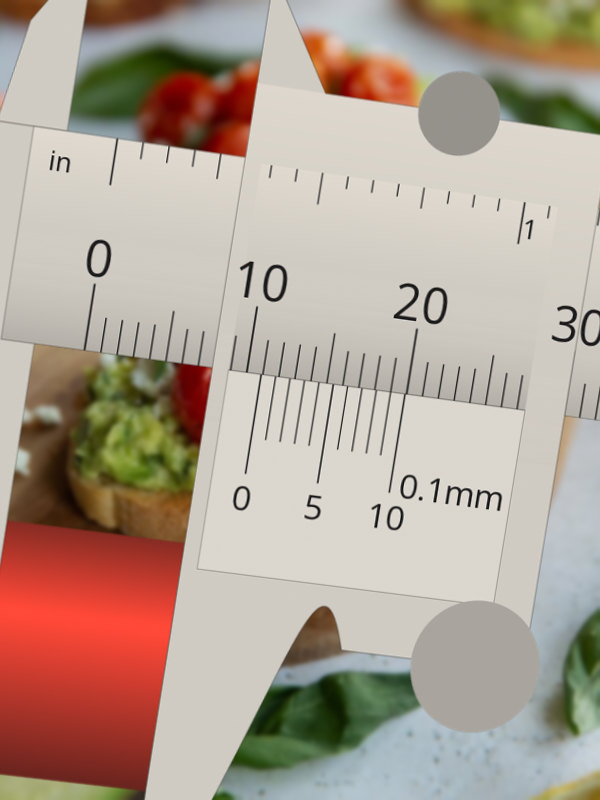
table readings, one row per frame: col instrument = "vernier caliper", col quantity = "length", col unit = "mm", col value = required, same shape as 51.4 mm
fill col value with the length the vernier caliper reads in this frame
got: 10.9 mm
